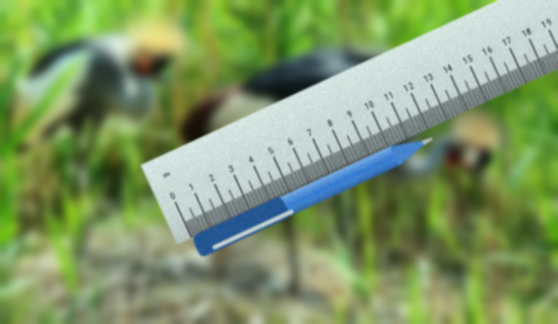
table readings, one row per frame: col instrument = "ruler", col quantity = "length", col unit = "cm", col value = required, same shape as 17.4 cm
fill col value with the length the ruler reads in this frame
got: 12 cm
